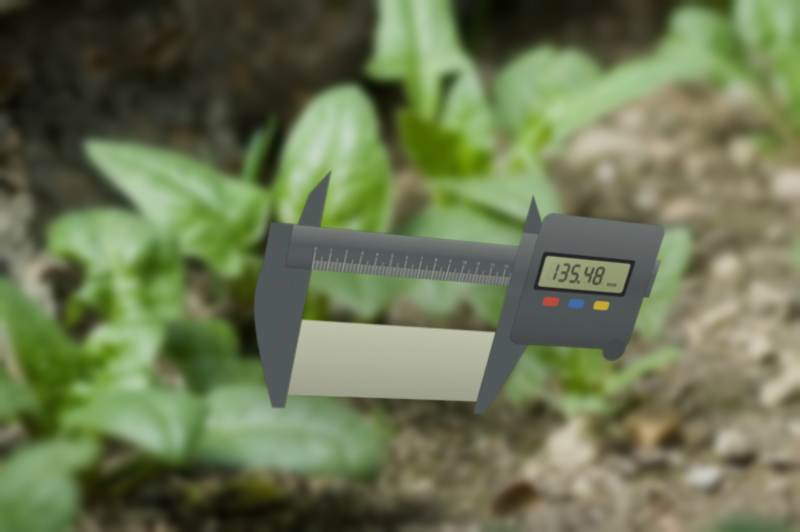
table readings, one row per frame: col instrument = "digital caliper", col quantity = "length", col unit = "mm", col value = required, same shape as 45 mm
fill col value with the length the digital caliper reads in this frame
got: 135.48 mm
